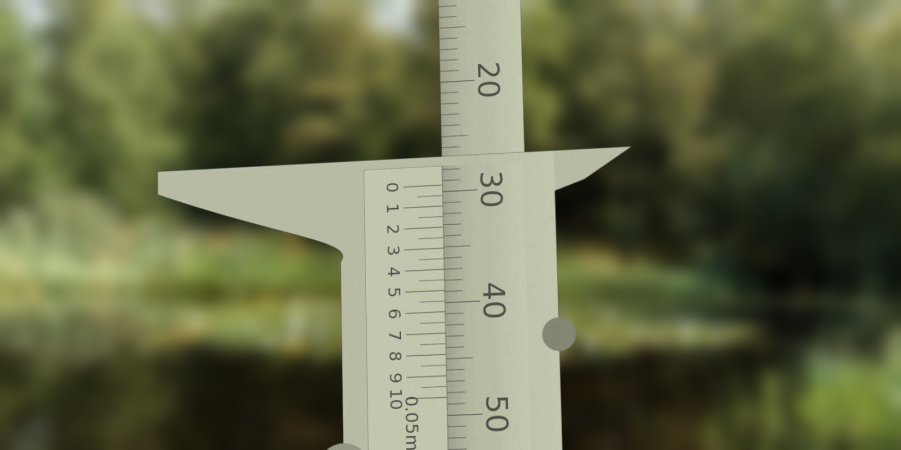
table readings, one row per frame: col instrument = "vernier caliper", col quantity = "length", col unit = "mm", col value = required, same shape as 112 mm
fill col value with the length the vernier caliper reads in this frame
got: 29.4 mm
